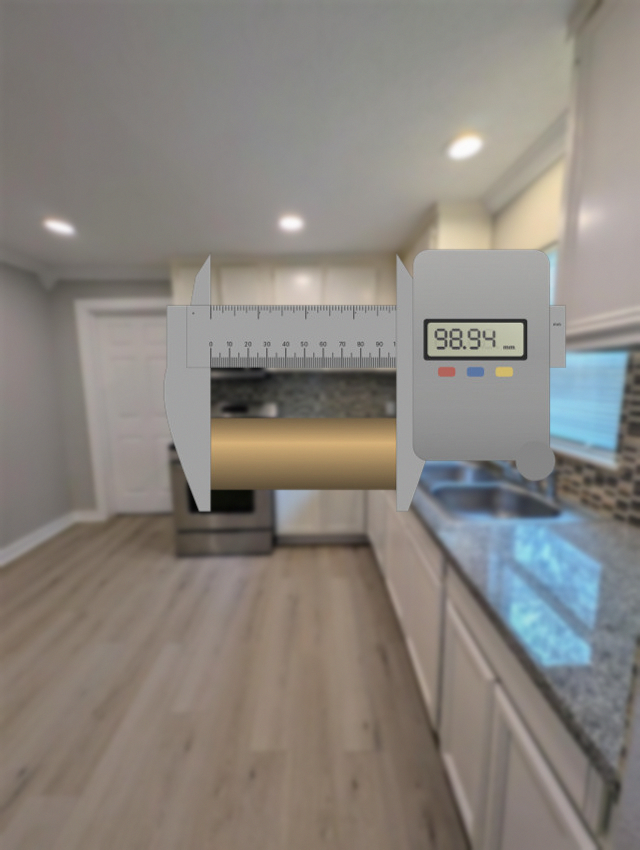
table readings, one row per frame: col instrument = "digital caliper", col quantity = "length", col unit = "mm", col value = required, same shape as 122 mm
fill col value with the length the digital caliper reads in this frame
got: 98.94 mm
